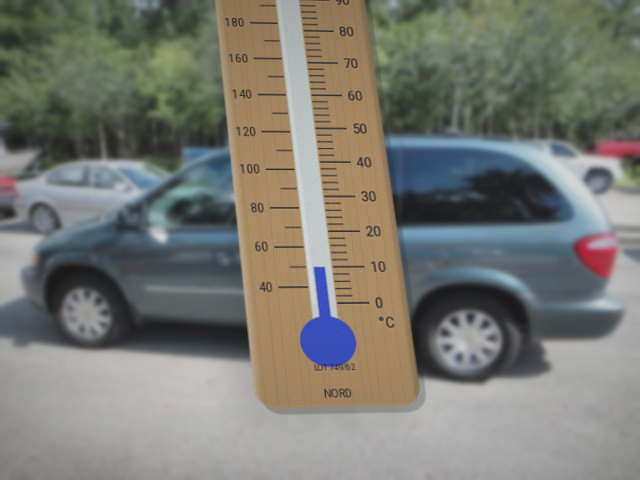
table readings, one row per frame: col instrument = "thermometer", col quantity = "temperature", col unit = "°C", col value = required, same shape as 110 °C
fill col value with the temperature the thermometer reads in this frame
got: 10 °C
